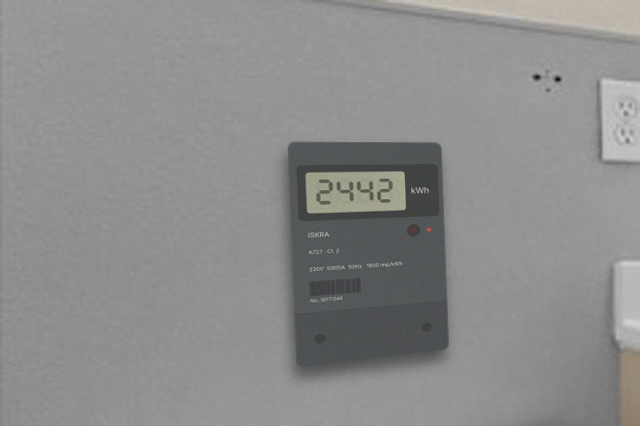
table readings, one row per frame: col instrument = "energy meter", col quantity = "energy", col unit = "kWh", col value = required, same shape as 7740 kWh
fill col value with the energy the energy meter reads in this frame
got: 2442 kWh
